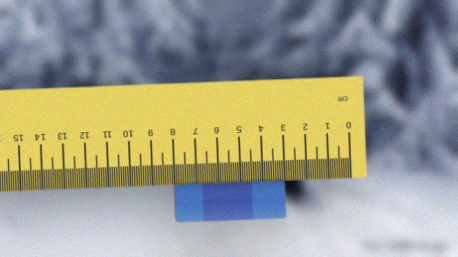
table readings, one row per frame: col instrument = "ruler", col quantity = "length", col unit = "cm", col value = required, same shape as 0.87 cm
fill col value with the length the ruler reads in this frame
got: 5 cm
